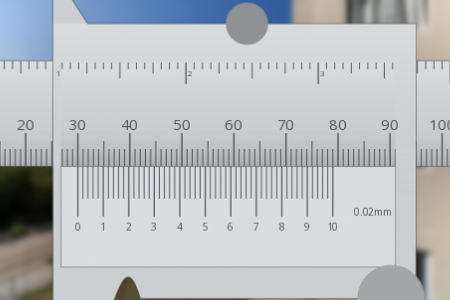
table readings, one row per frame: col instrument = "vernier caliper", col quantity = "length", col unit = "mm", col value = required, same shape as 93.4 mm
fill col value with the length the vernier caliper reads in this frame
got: 30.0 mm
